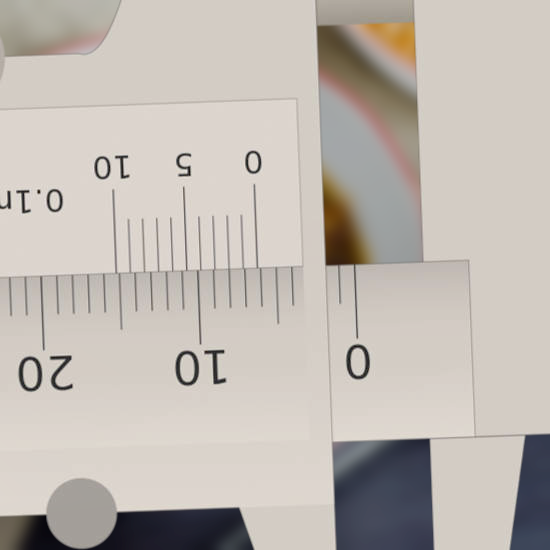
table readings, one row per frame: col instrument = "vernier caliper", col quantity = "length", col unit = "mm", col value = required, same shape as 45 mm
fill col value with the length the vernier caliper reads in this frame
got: 6.2 mm
